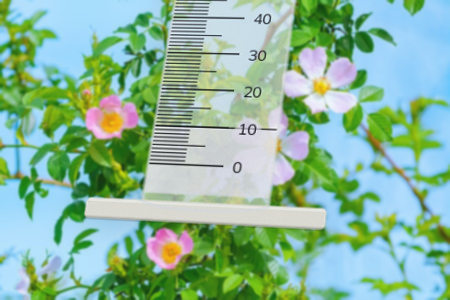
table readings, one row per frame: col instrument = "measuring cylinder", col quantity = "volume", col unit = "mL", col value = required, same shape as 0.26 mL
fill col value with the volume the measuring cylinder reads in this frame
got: 10 mL
